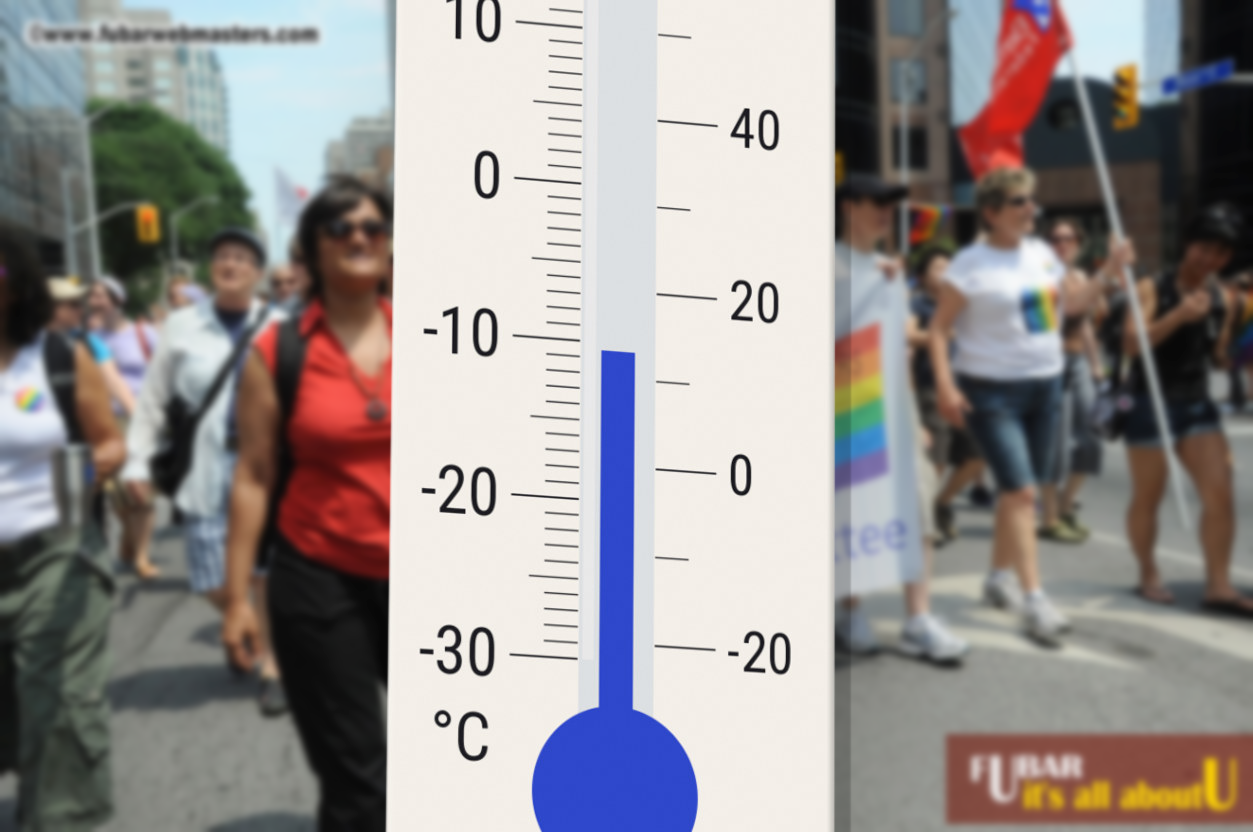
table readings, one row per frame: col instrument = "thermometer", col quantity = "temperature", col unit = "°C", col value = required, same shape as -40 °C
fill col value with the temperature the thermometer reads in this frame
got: -10.5 °C
